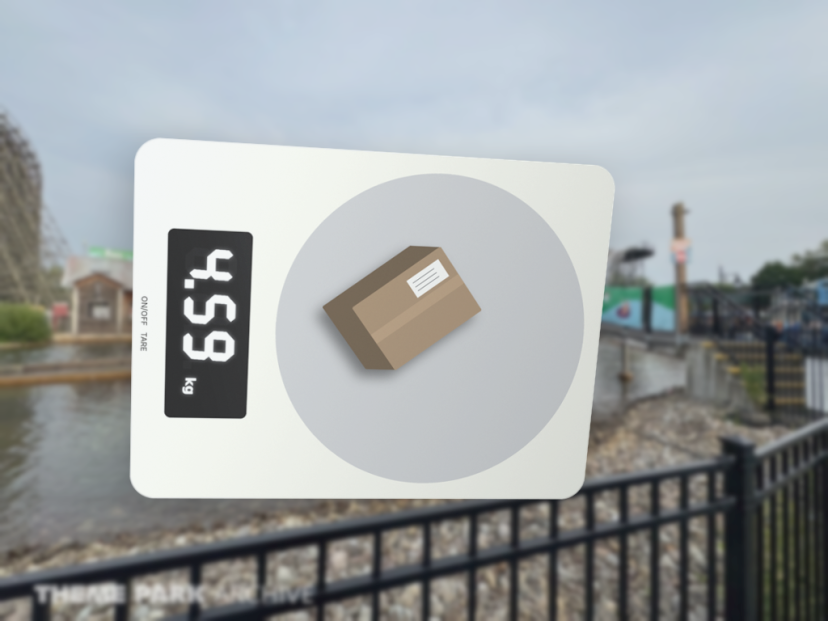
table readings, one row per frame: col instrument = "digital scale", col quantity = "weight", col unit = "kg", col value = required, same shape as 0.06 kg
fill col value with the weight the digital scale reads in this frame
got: 4.59 kg
